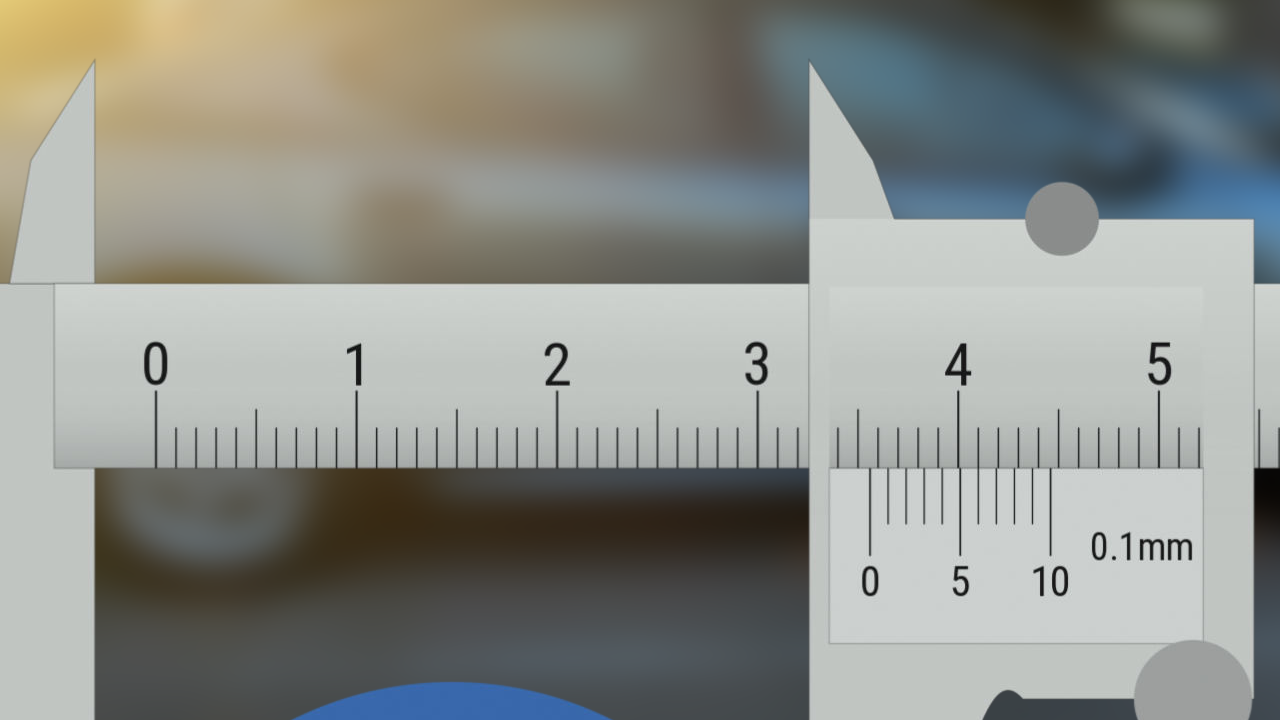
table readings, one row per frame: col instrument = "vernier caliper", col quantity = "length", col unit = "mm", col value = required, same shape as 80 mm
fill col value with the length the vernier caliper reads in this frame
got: 35.6 mm
